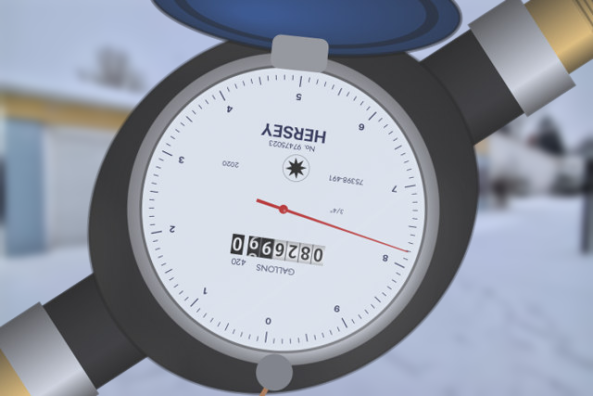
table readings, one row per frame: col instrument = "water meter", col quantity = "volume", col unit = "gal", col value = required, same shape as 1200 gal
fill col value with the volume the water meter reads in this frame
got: 826987.8 gal
